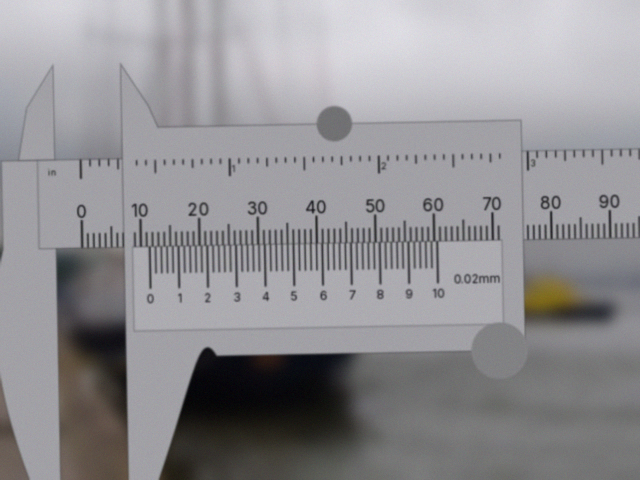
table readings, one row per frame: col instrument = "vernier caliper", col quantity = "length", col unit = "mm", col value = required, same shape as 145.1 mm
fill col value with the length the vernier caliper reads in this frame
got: 11.5 mm
